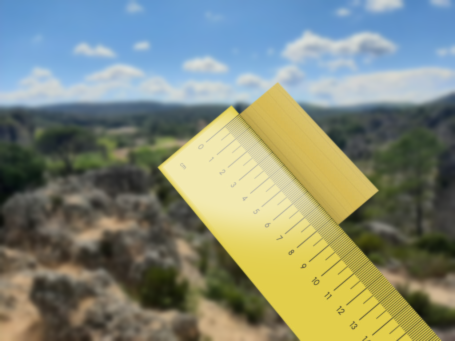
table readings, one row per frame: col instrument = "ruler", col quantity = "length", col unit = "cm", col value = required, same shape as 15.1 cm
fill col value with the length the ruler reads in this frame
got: 8.5 cm
